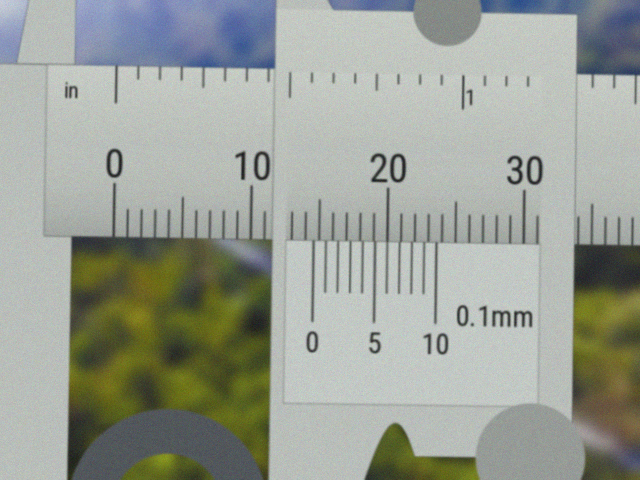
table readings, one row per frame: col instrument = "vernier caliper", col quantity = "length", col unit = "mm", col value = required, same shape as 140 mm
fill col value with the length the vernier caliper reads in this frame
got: 14.6 mm
